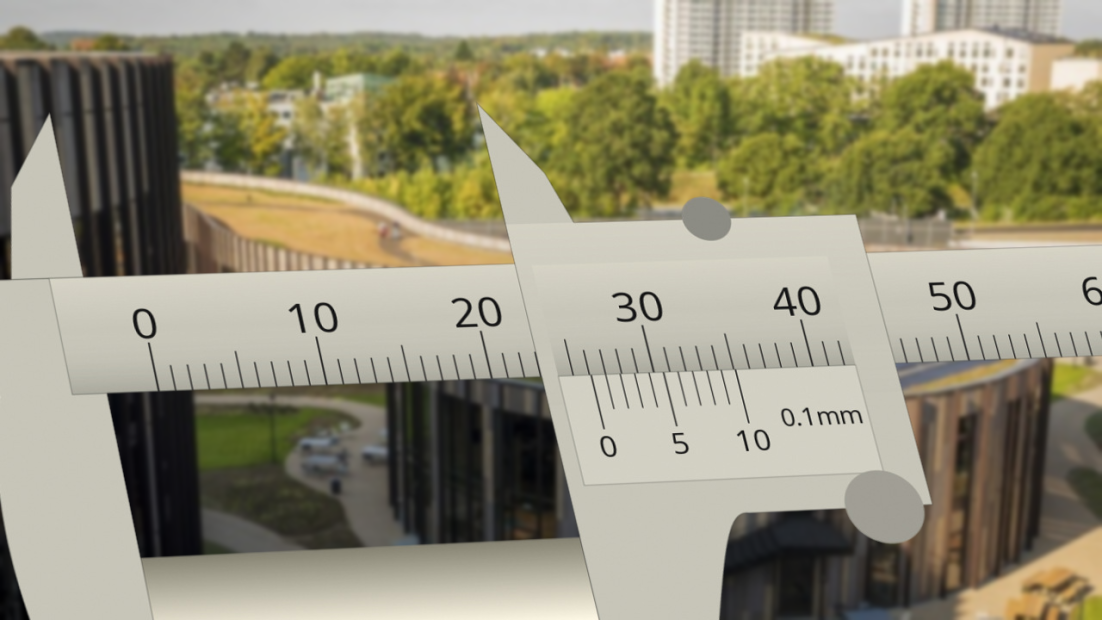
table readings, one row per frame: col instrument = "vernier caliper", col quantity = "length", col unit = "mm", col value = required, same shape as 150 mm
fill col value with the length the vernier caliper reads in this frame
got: 26.1 mm
